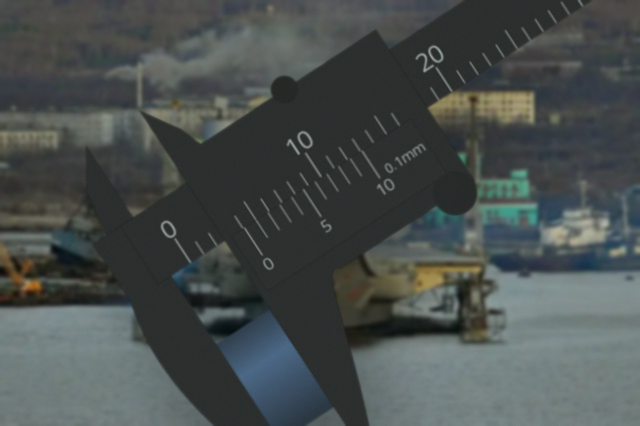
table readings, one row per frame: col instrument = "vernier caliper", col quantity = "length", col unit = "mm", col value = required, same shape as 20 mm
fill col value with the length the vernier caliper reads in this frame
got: 4.1 mm
